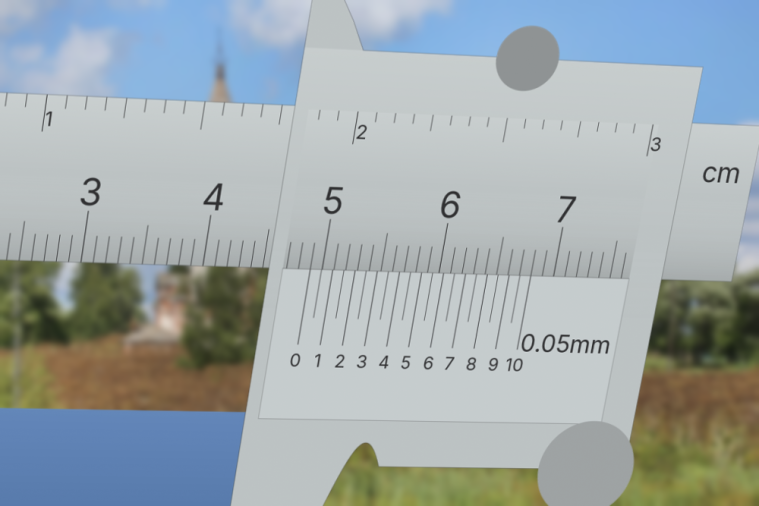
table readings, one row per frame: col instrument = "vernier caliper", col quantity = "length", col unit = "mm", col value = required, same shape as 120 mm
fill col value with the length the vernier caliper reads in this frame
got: 49.0 mm
